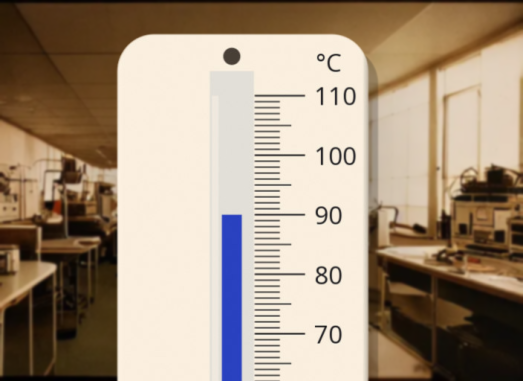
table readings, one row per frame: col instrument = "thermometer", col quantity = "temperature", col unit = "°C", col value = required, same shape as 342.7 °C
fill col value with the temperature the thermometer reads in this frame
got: 90 °C
